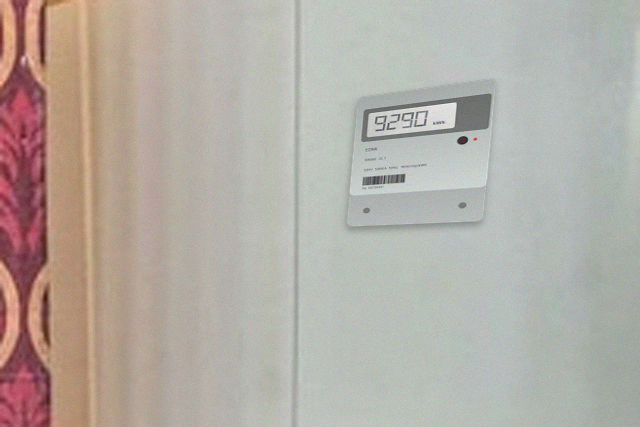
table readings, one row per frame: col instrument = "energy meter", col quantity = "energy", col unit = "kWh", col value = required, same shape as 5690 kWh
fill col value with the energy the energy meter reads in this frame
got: 9290 kWh
